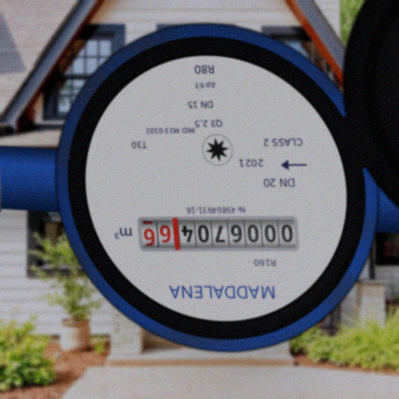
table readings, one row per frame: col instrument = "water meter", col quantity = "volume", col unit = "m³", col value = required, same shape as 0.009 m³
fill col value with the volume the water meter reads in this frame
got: 6704.66 m³
